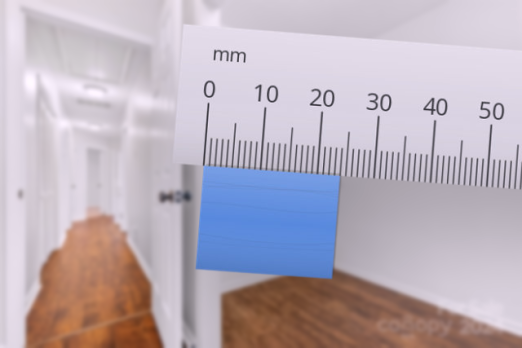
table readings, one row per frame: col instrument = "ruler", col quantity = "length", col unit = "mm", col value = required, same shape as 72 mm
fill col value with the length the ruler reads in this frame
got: 24 mm
